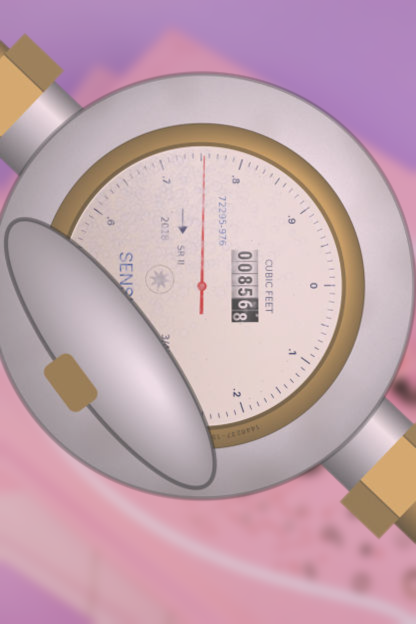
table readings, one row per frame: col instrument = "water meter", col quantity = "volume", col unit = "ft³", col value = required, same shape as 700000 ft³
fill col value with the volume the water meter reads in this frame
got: 8567.75 ft³
